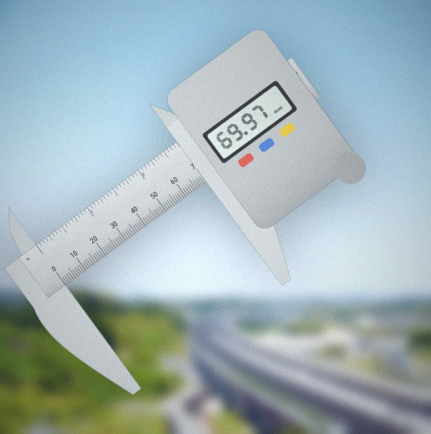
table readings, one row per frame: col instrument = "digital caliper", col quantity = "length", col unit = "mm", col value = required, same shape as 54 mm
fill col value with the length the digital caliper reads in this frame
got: 69.97 mm
